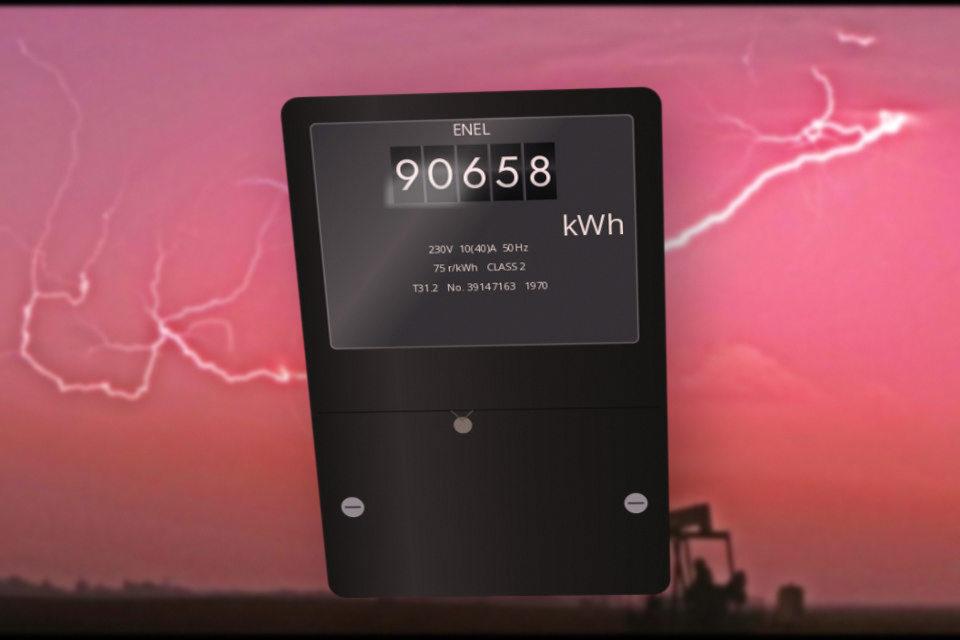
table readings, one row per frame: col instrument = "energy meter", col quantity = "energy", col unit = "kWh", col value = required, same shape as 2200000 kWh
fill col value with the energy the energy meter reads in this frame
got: 90658 kWh
